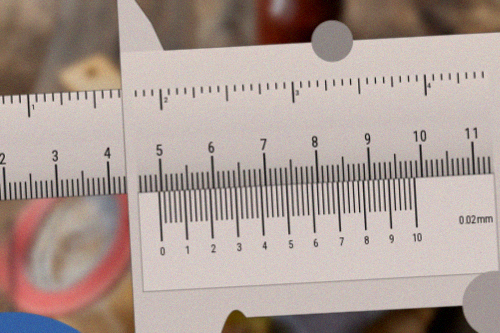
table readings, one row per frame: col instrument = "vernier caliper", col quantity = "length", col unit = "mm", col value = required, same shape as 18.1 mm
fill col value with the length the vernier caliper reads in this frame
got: 49.5 mm
